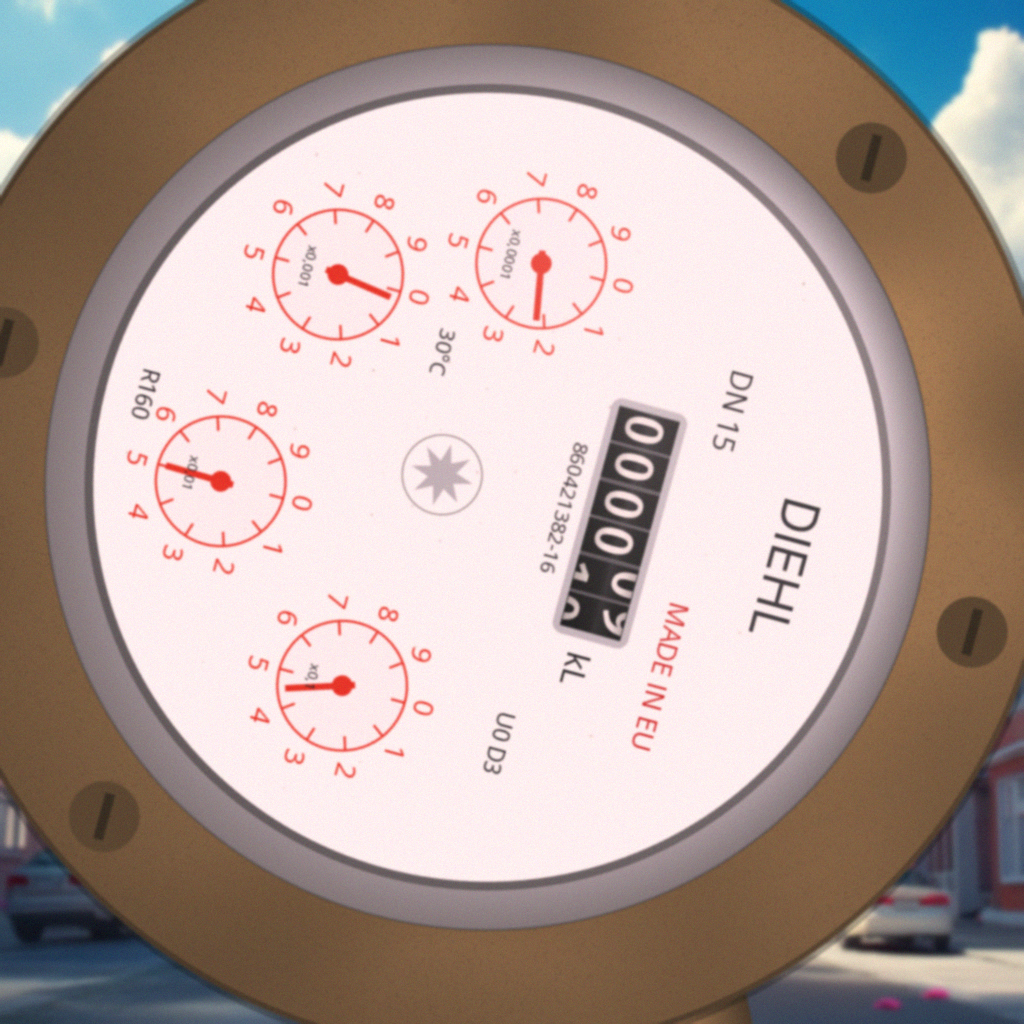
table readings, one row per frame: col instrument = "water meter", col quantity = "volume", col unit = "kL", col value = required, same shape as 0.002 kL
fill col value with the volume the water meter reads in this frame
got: 9.4502 kL
